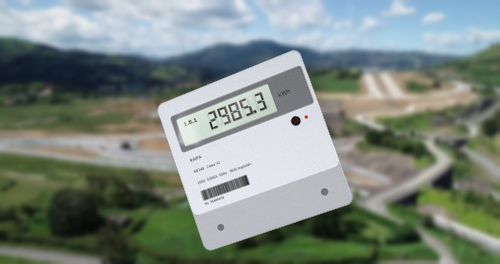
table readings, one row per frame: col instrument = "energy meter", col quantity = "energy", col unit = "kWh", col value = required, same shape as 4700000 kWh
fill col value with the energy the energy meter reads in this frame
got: 2985.3 kWh
